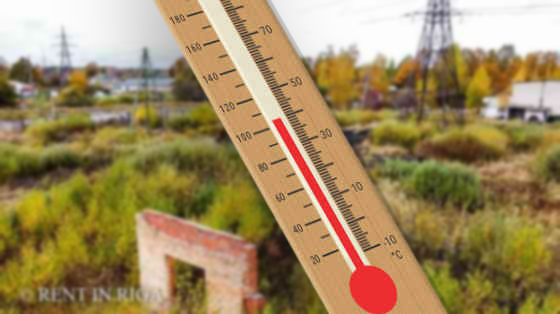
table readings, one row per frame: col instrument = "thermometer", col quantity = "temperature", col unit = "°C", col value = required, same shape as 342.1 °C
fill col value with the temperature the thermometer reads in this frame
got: 40 °C
